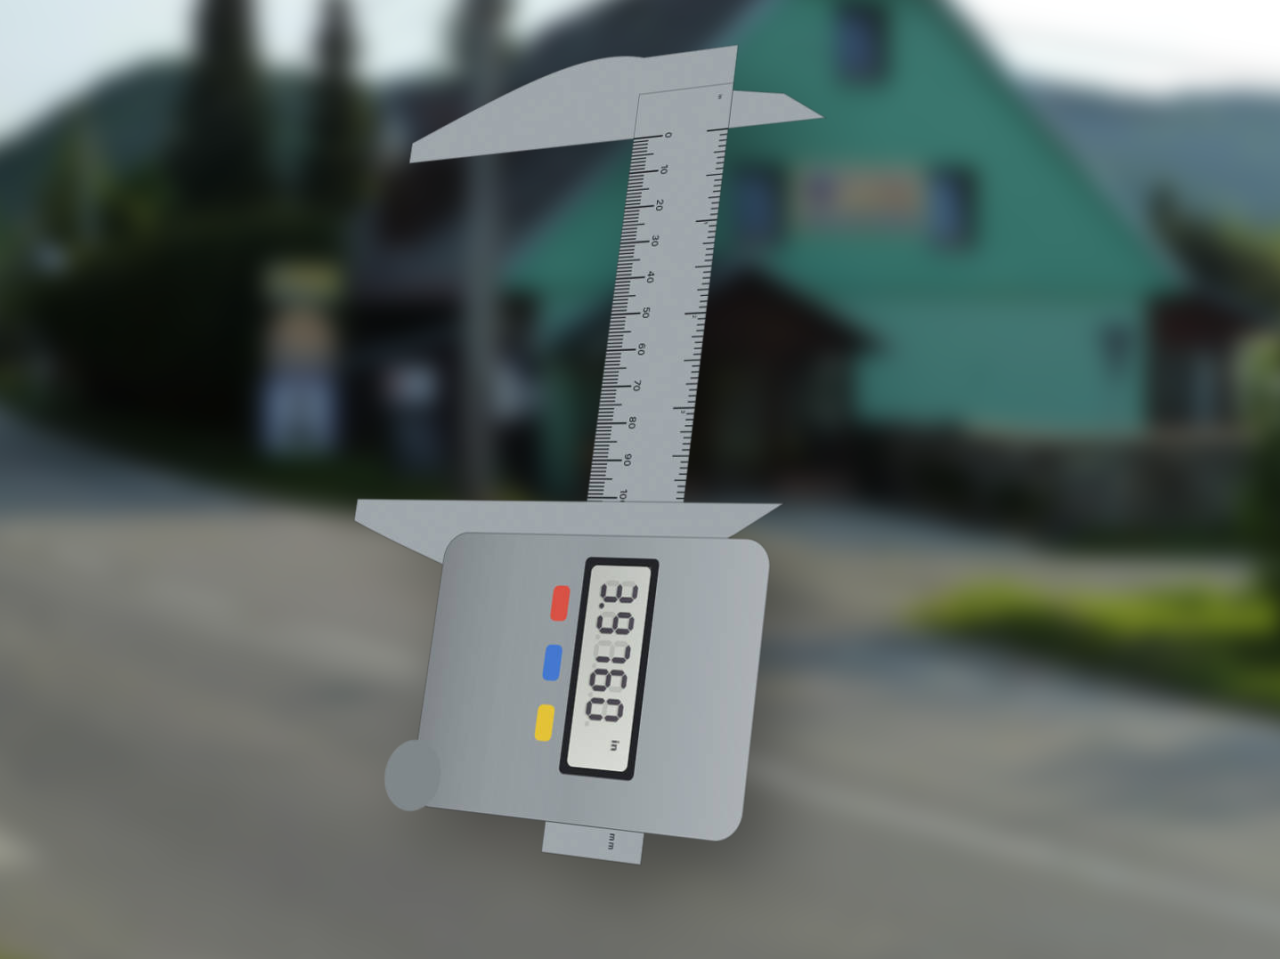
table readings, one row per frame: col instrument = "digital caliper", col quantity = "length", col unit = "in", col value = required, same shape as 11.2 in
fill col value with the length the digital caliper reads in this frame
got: 3.9760 in
